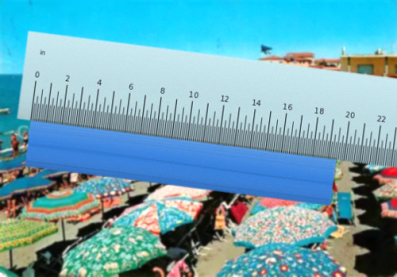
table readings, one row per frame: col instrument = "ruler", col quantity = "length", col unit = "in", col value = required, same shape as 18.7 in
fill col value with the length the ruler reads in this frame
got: 19.5 in
